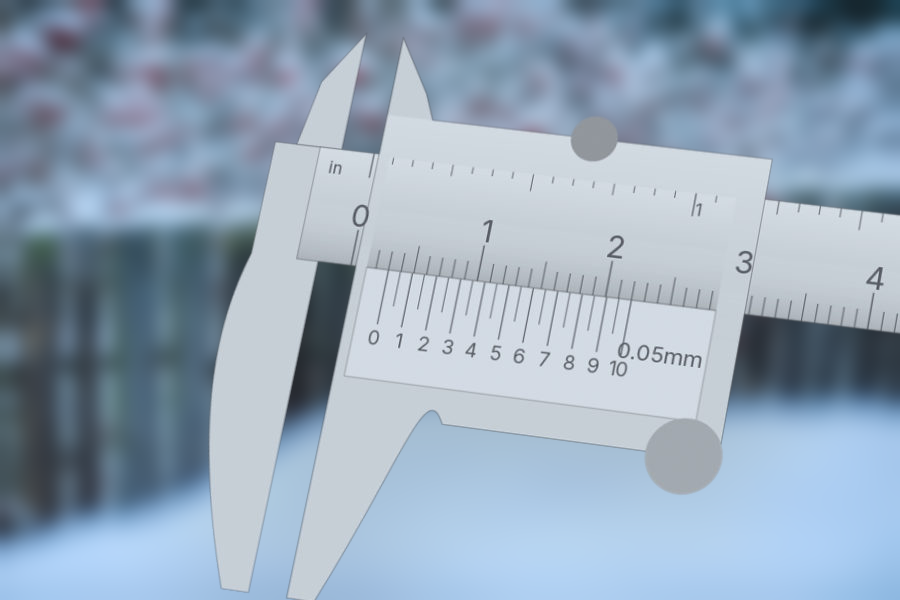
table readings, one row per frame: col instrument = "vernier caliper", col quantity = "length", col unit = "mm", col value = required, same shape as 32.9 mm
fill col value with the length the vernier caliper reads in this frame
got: 3.0 mm
